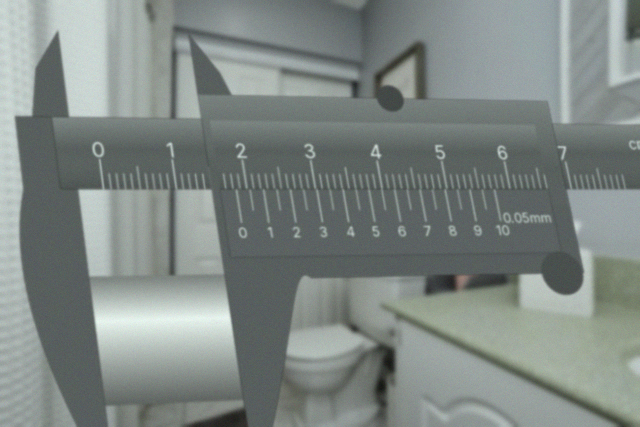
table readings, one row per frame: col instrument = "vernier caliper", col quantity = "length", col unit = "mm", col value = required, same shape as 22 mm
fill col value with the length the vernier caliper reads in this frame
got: 18.5 mm
